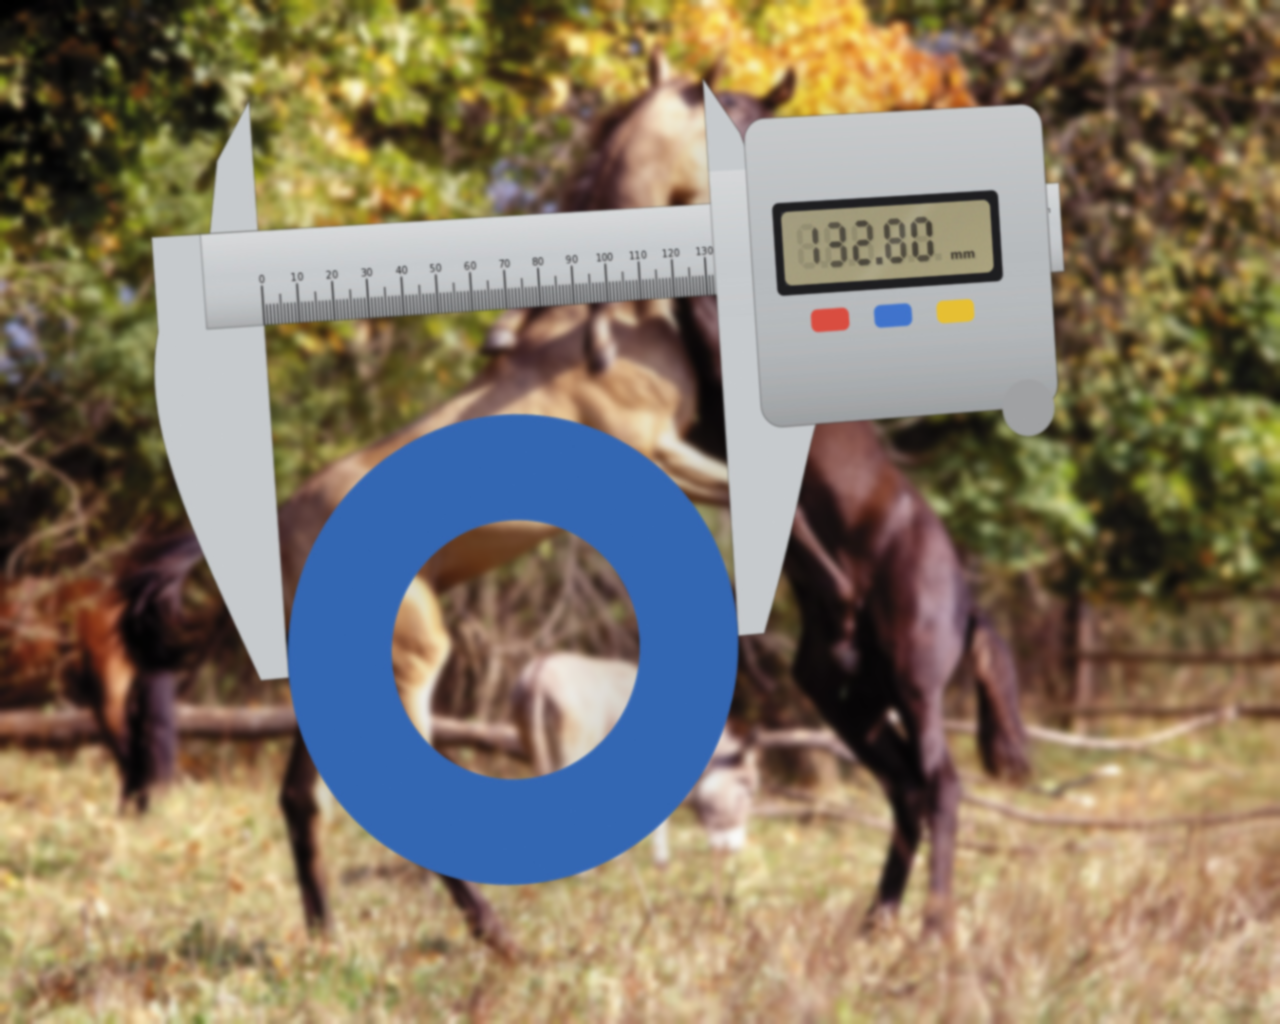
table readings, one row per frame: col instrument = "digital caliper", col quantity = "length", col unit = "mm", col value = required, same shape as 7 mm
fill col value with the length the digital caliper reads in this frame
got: 132.80 mm
